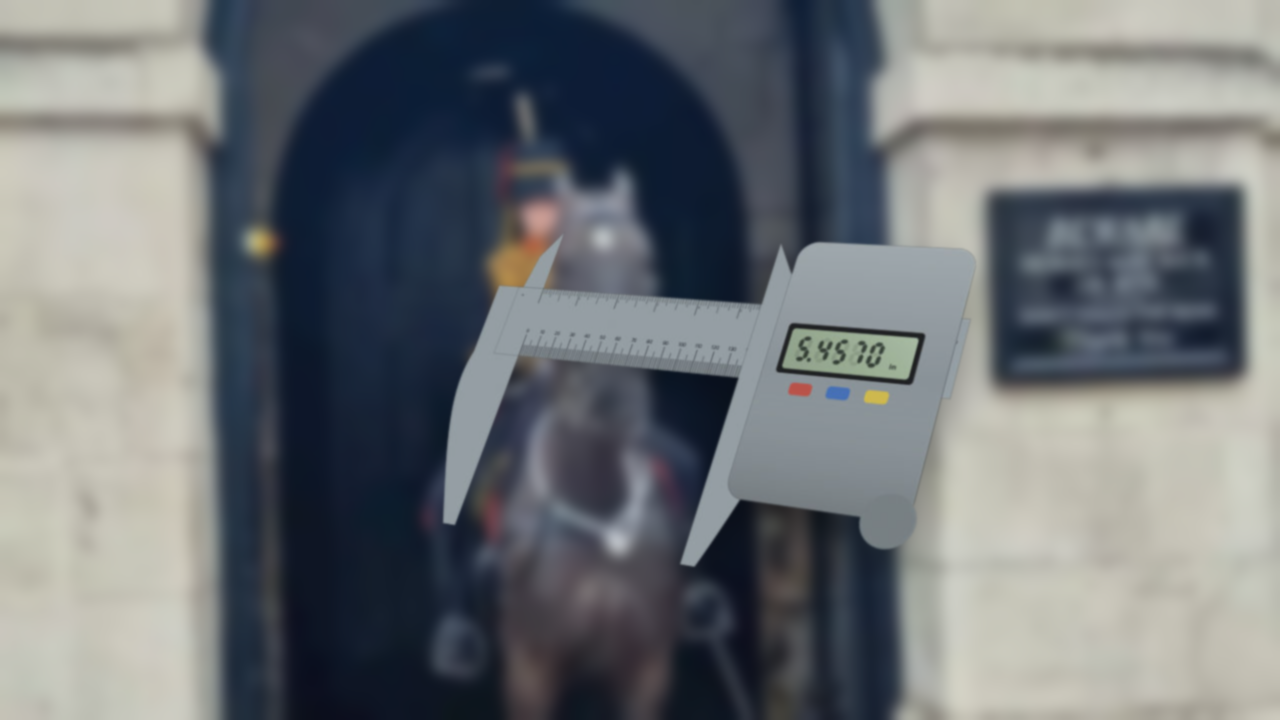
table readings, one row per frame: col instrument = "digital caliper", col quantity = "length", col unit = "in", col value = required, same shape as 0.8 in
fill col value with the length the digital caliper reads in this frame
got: 5.4570 in
